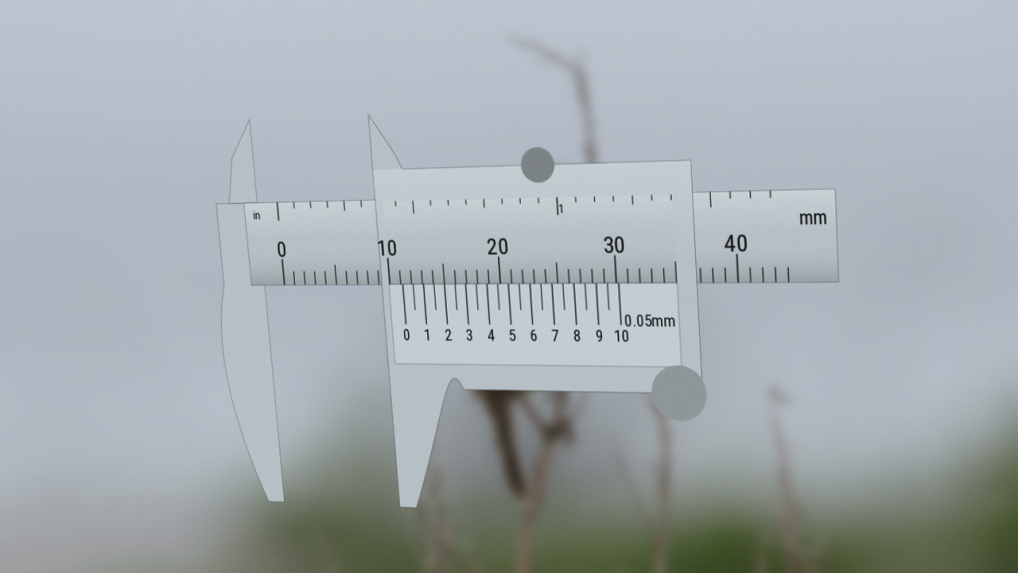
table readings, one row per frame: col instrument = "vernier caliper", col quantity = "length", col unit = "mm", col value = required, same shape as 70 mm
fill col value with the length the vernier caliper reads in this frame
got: 11.2 mm
